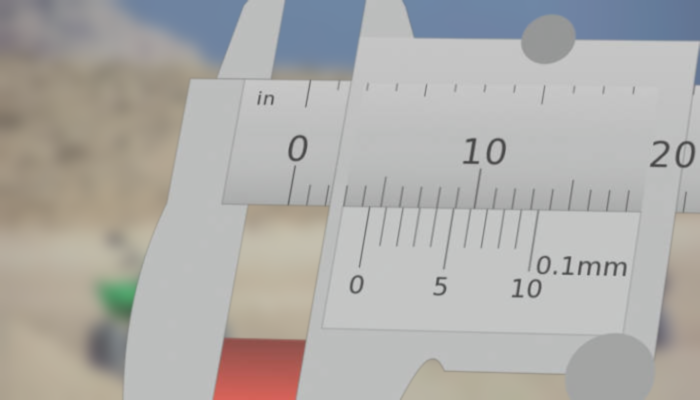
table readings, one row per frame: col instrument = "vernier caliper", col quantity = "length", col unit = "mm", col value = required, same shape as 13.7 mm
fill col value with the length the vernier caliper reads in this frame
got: 4.4 mm
